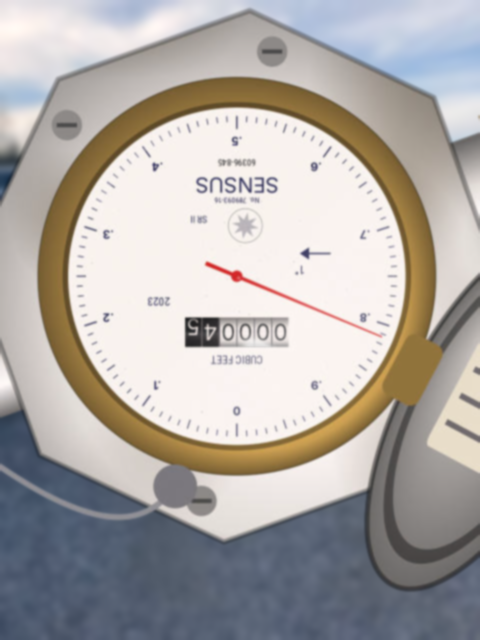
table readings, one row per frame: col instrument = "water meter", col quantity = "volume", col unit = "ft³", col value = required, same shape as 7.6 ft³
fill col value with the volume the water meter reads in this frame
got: 44.81 ft³
